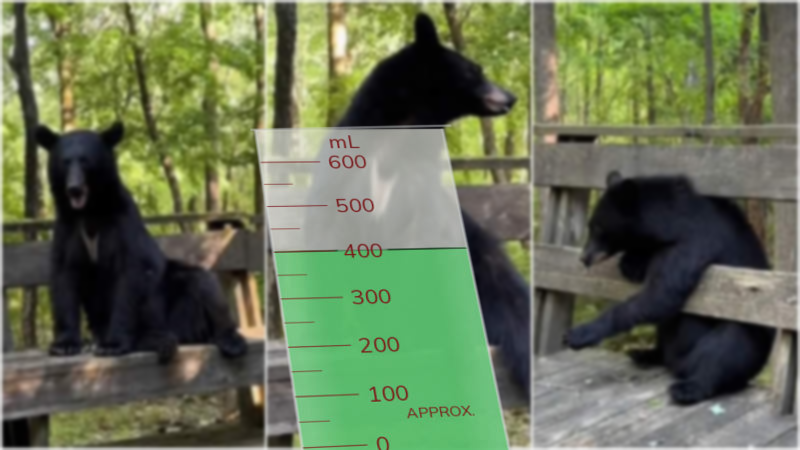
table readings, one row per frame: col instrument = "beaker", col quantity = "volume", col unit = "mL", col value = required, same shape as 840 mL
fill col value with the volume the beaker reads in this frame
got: 400 mL
